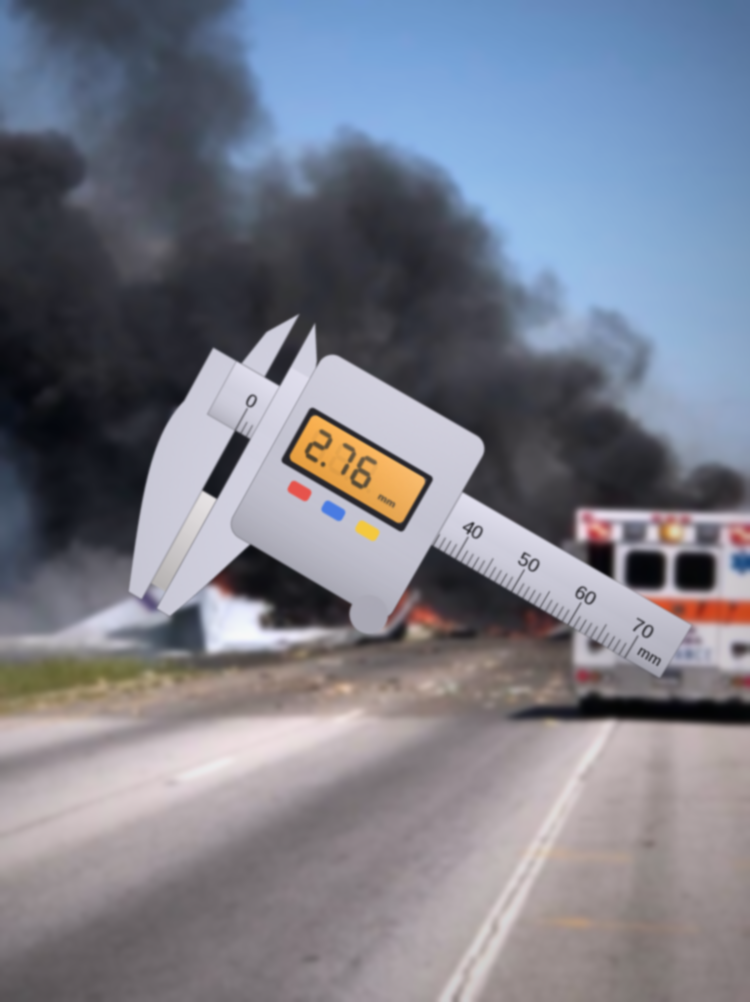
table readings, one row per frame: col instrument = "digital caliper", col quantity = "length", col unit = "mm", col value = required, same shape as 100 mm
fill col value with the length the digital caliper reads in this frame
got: 2.76 mm
